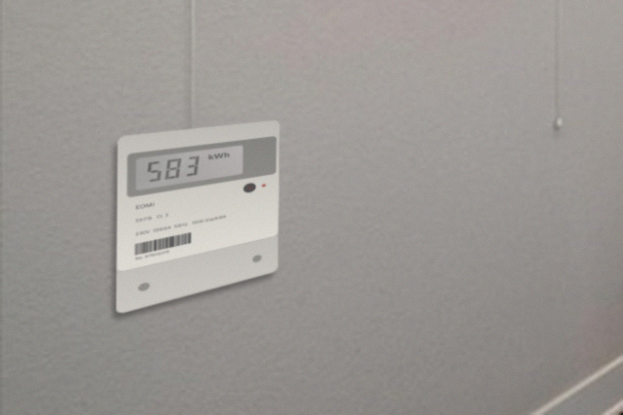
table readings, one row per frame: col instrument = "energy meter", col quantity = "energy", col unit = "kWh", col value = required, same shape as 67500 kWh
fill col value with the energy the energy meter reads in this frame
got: 583 kWh
